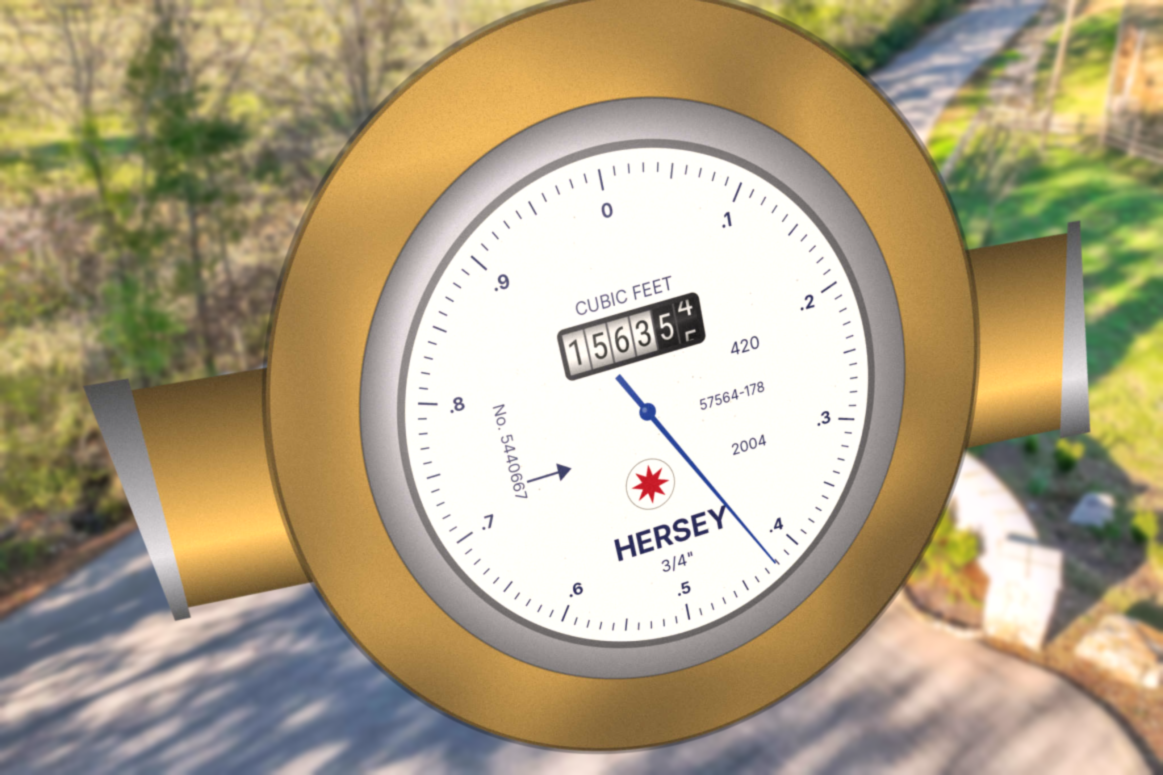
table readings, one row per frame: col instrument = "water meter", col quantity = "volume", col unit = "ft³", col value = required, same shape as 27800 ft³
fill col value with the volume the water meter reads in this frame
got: 156354.42 ft³
